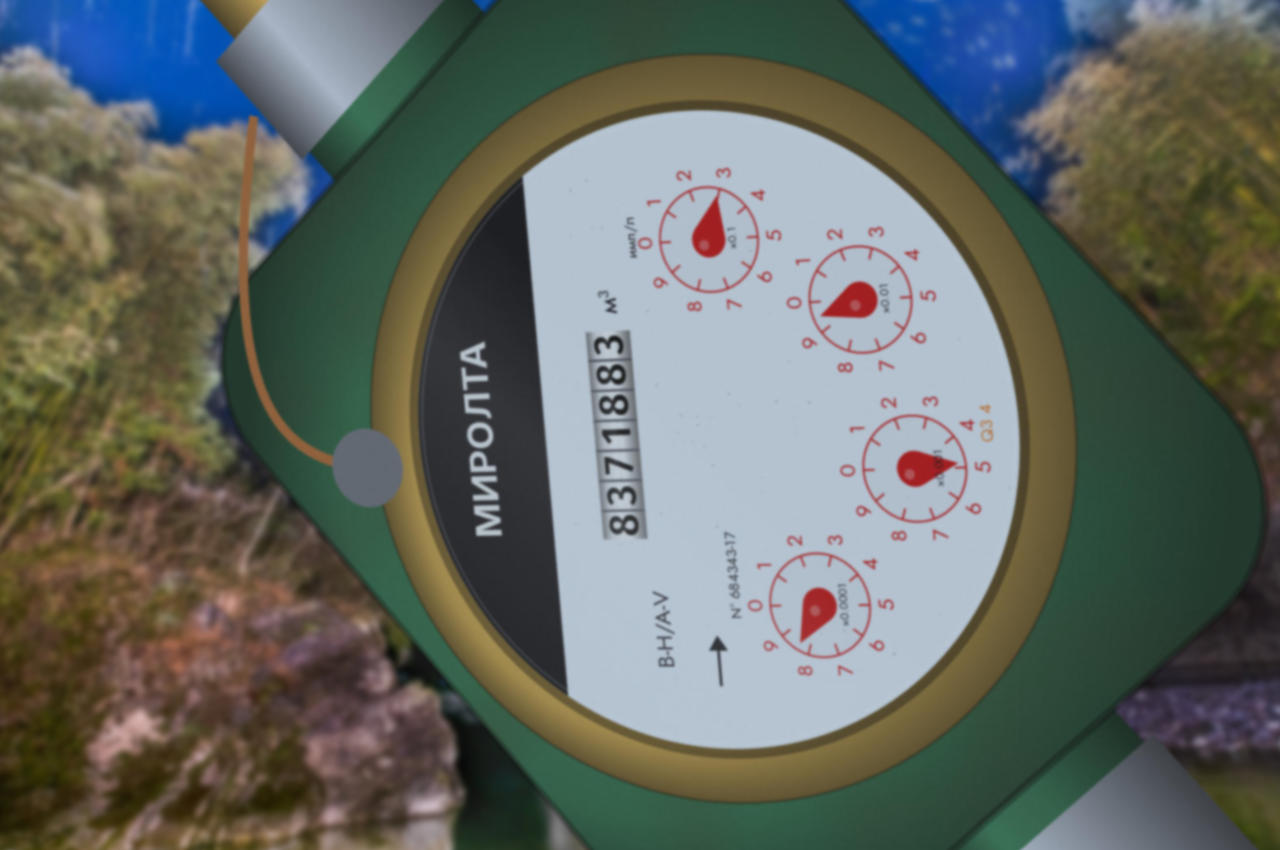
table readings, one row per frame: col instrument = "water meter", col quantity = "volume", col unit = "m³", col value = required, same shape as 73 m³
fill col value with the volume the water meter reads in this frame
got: 8371883.2948 m³
